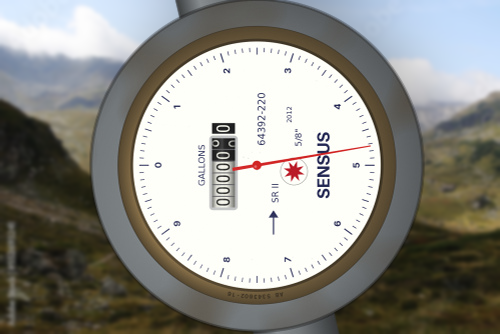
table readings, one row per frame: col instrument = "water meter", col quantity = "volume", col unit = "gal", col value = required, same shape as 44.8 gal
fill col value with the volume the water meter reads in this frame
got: 84.7 gal
